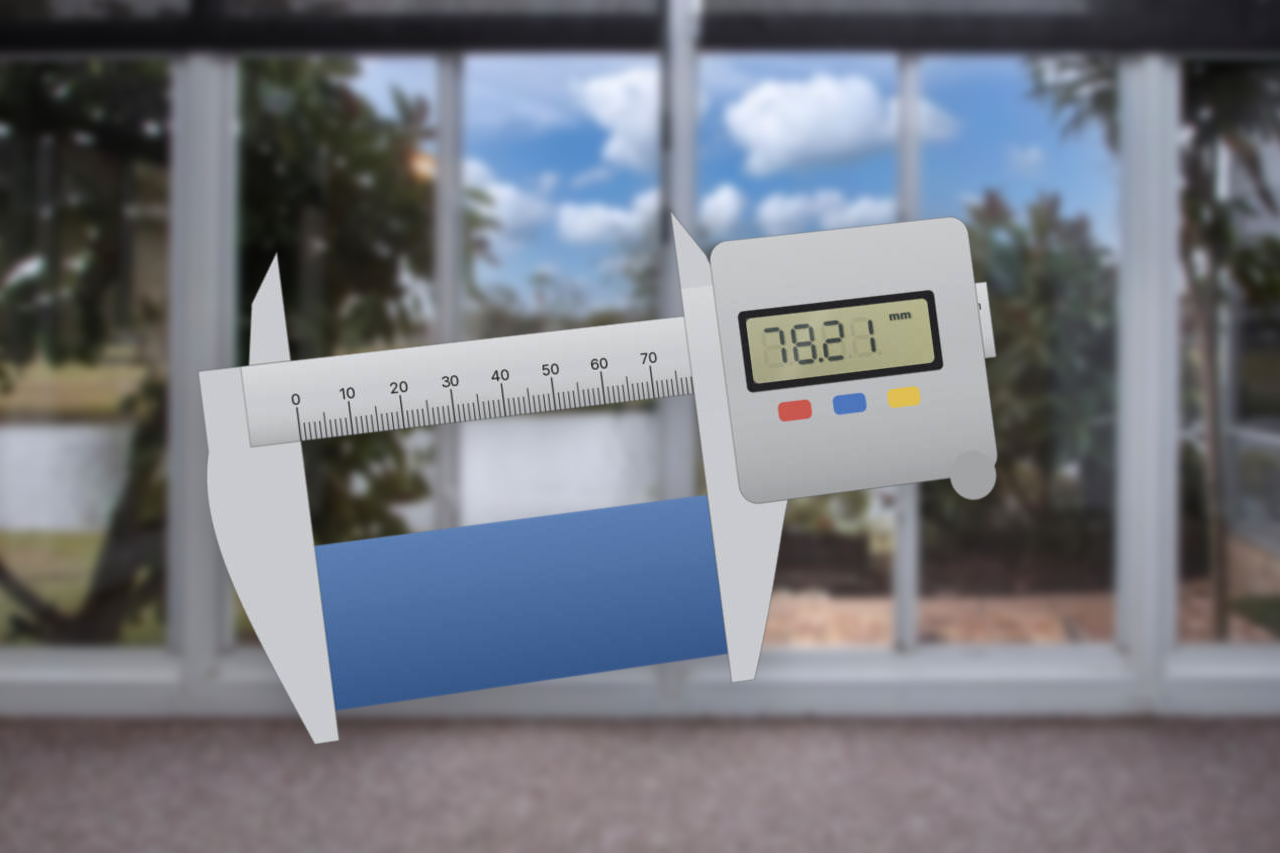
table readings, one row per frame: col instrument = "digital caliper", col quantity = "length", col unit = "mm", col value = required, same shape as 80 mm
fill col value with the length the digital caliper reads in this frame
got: 78.21 mm
